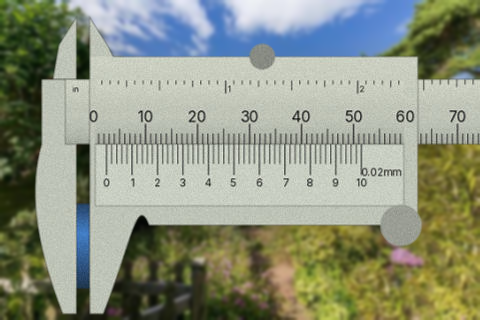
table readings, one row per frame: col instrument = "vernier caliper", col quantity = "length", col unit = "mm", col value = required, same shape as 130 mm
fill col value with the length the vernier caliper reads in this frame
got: 2.5 mm
